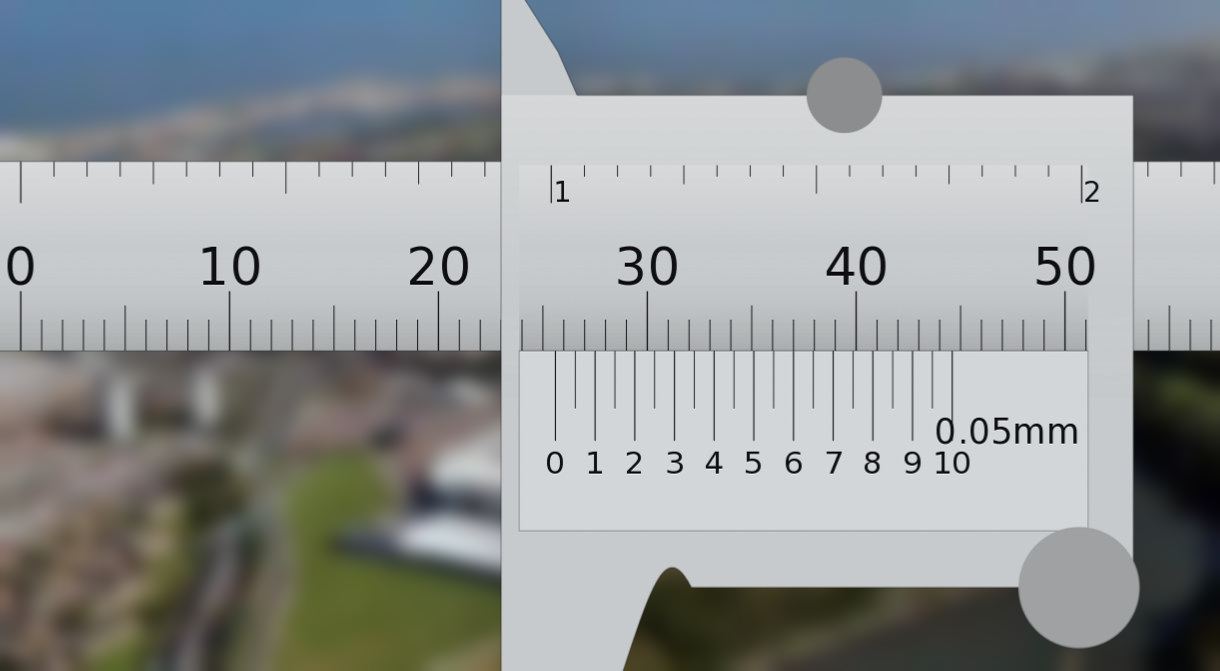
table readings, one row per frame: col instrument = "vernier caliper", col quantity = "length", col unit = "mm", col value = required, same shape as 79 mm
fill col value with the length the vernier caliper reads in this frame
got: 25.6 mm
